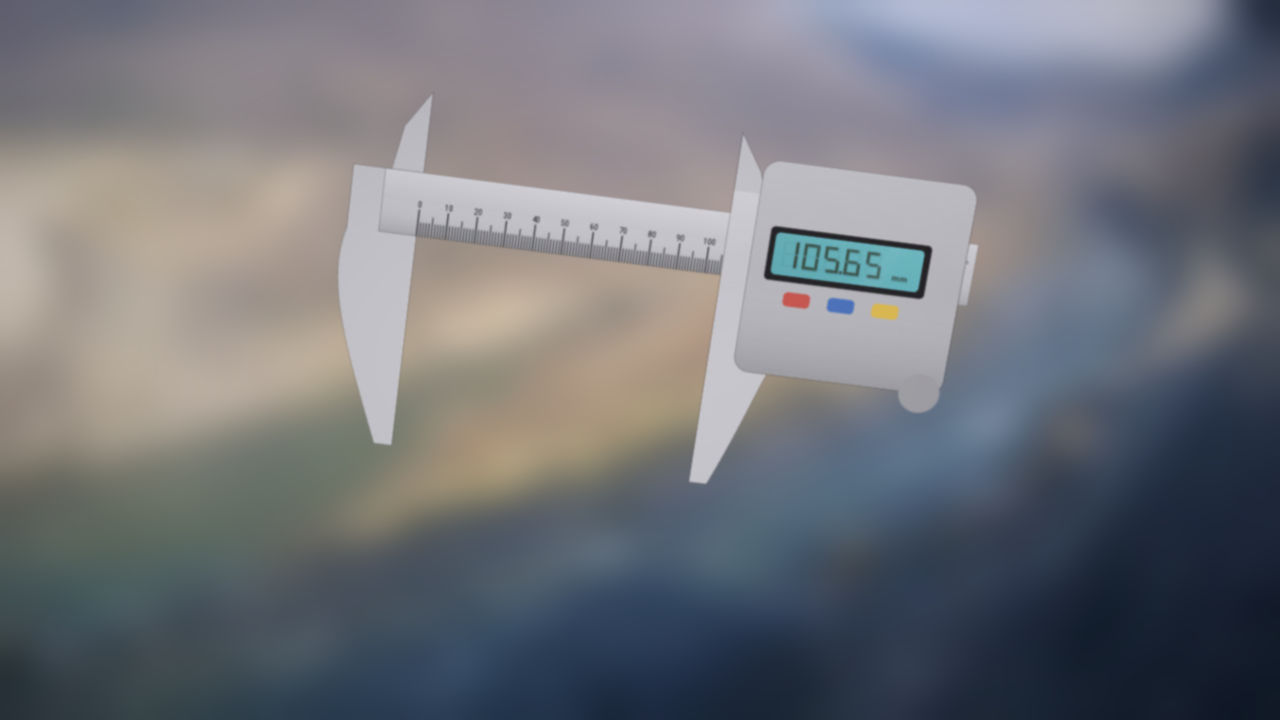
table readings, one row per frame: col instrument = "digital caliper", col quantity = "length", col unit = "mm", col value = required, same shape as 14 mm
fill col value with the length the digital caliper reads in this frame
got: 105.65 mm
